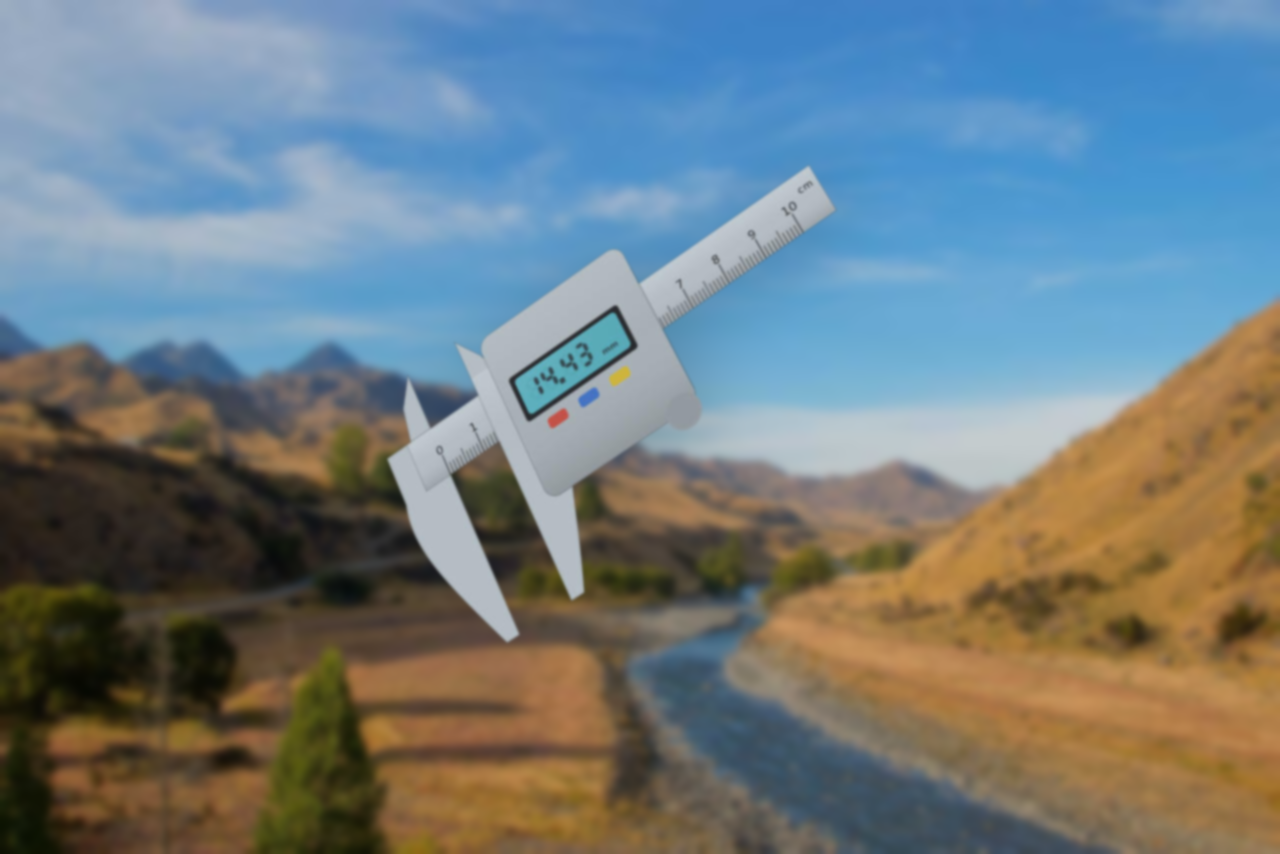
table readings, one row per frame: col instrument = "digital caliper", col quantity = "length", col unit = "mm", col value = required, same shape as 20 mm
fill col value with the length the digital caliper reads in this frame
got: 14.43 mm
